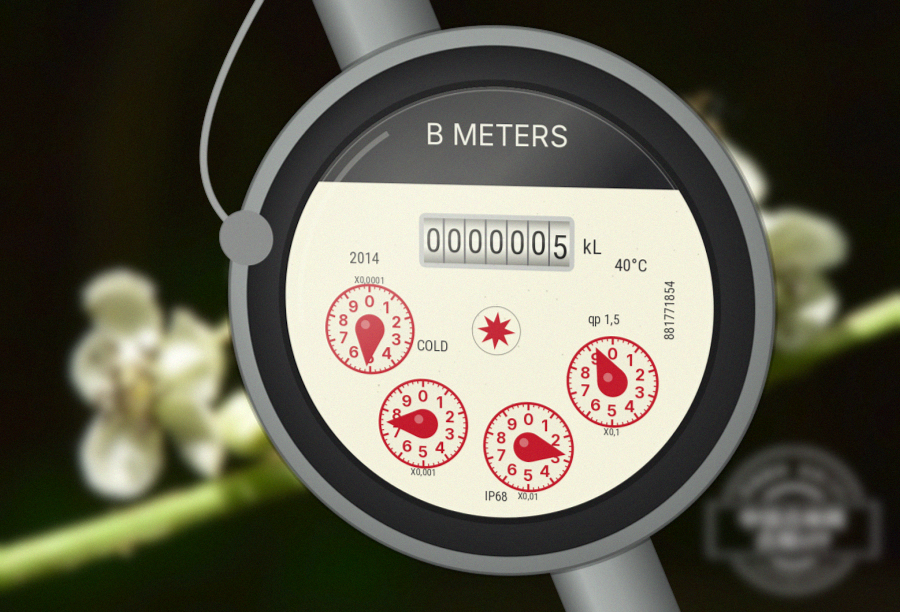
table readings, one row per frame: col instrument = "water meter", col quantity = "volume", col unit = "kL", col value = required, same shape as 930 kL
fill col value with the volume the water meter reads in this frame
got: 4.9275 kL
